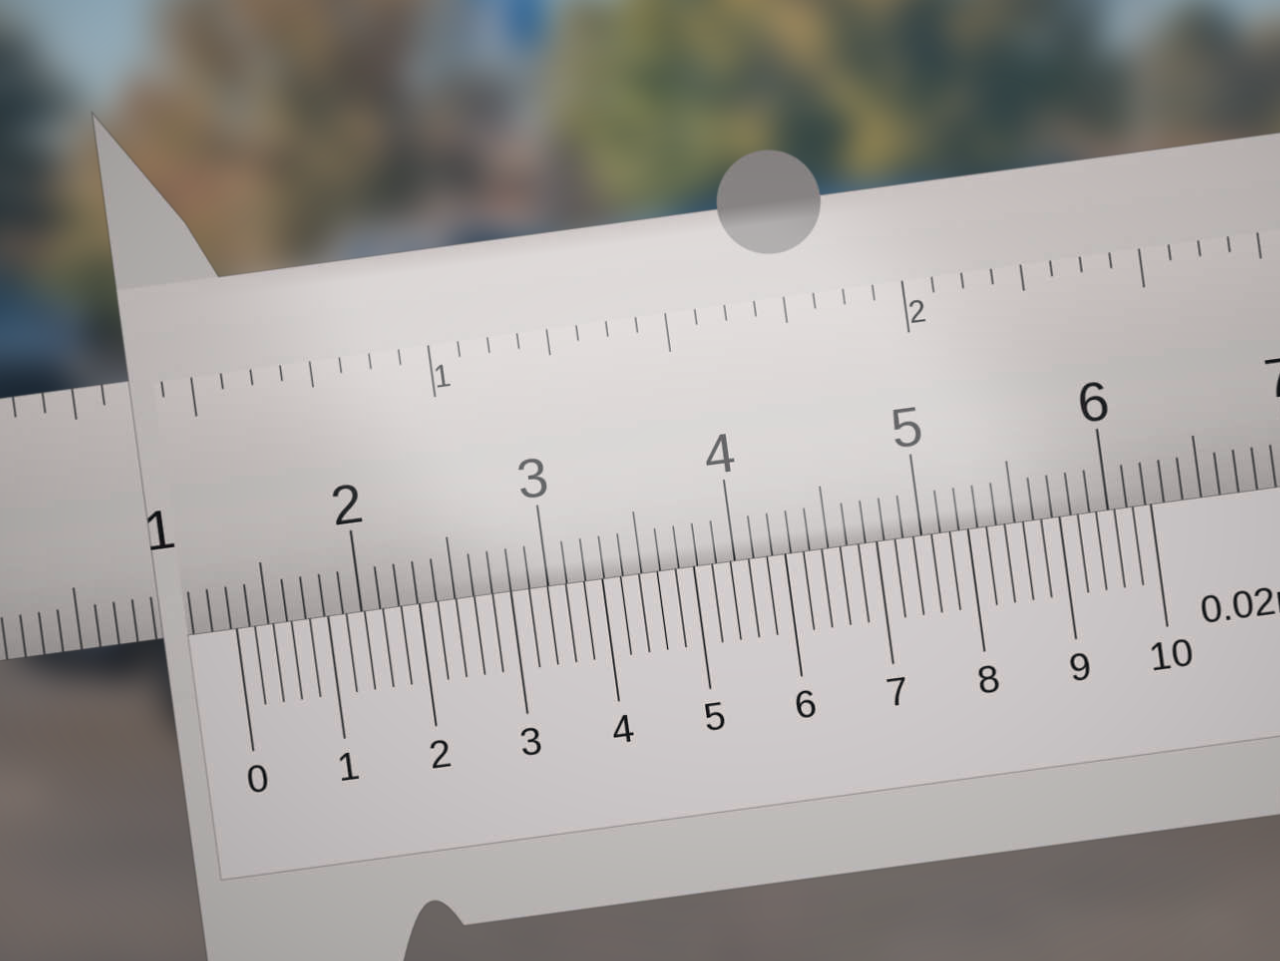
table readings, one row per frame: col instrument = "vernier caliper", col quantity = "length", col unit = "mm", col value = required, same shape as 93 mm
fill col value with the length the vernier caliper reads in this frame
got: 13.3 mm
